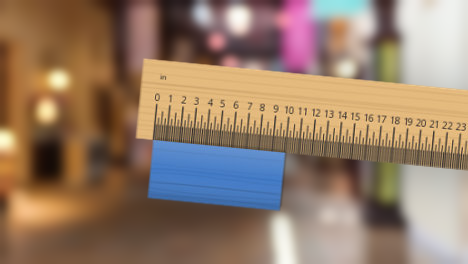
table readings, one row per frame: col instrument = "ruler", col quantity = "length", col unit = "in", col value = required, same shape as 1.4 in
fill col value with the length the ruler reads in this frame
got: 10 in
